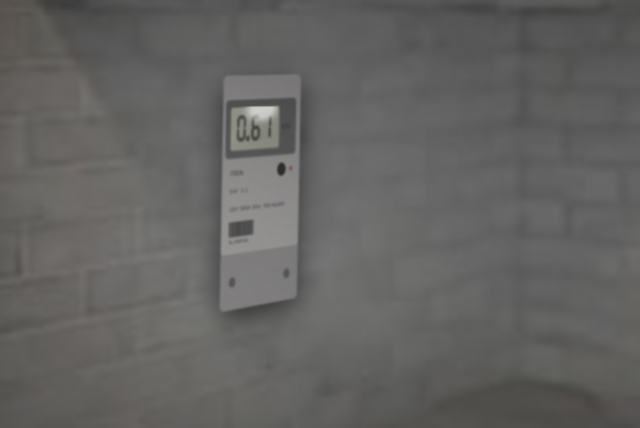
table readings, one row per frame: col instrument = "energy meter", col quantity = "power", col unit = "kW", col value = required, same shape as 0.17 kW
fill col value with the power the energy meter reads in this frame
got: 0.61 kW
